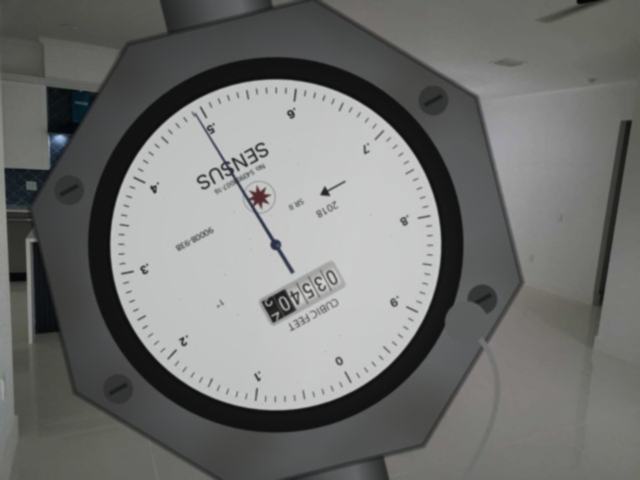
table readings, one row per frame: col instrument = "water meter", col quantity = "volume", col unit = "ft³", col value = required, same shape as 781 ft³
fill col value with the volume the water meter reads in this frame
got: 35402.49 ft³
